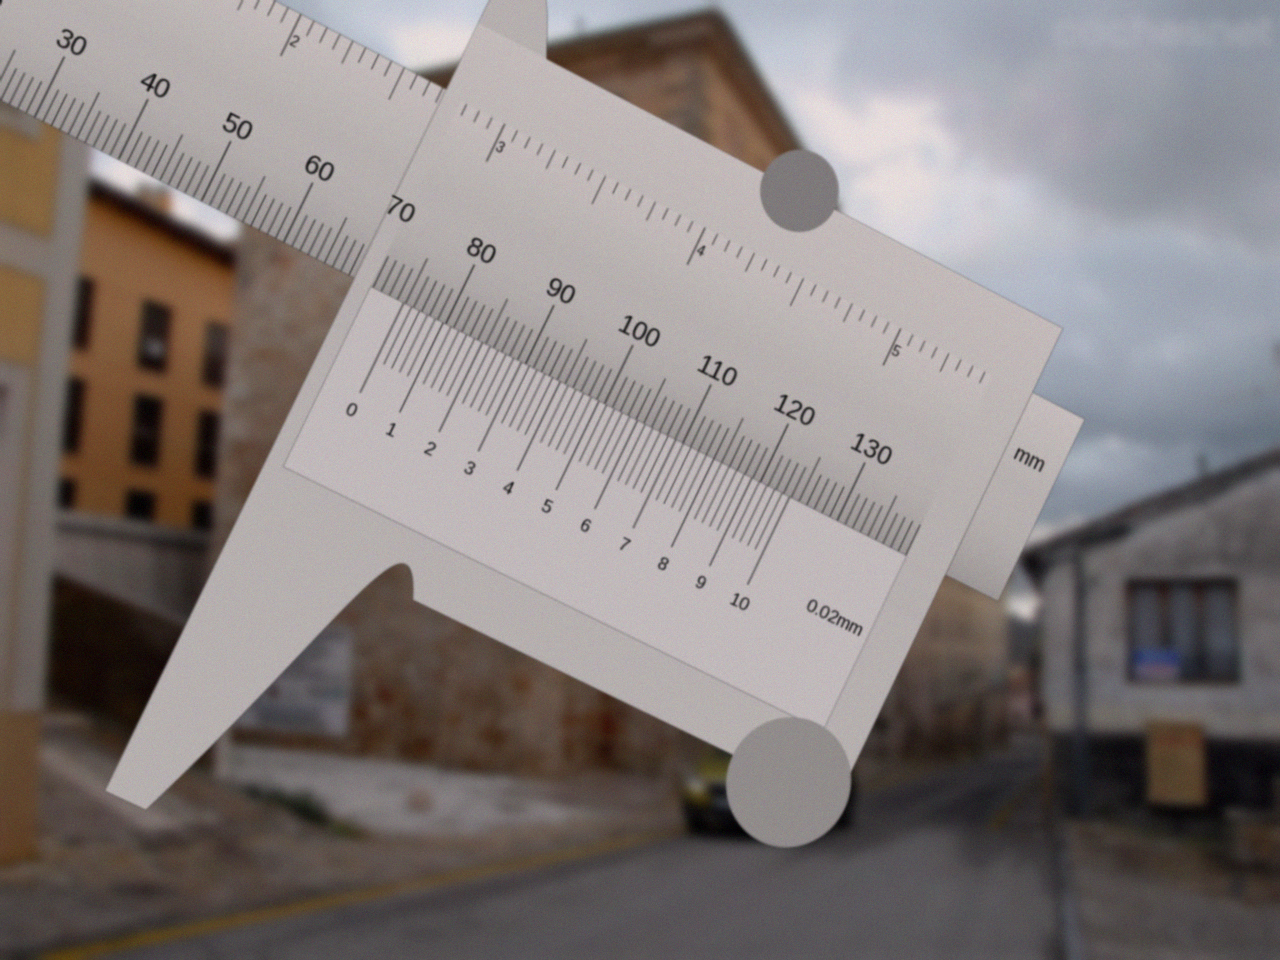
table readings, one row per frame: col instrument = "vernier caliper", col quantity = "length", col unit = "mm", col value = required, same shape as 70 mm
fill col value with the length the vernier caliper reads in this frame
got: 74.8 mm
